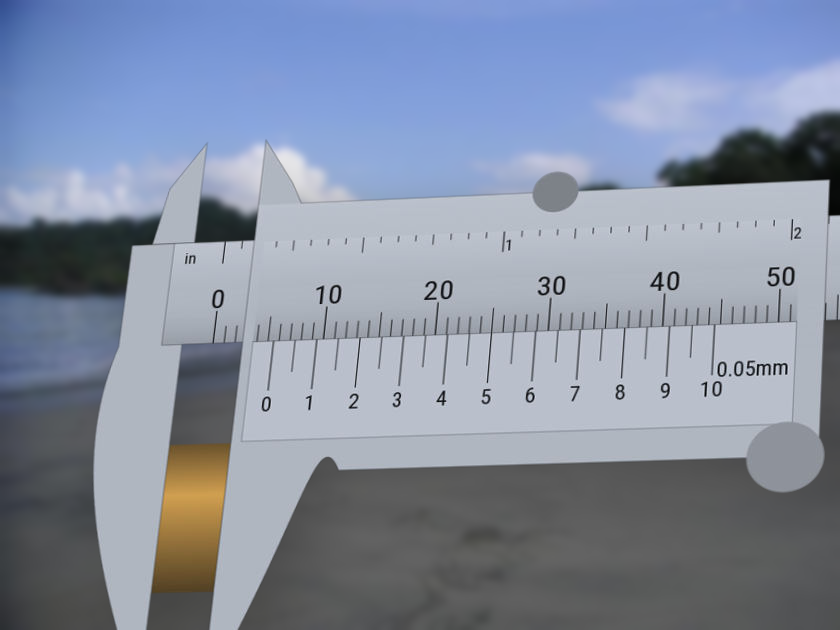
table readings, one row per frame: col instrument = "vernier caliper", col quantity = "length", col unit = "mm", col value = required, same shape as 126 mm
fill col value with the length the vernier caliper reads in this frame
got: 5.5 mm
